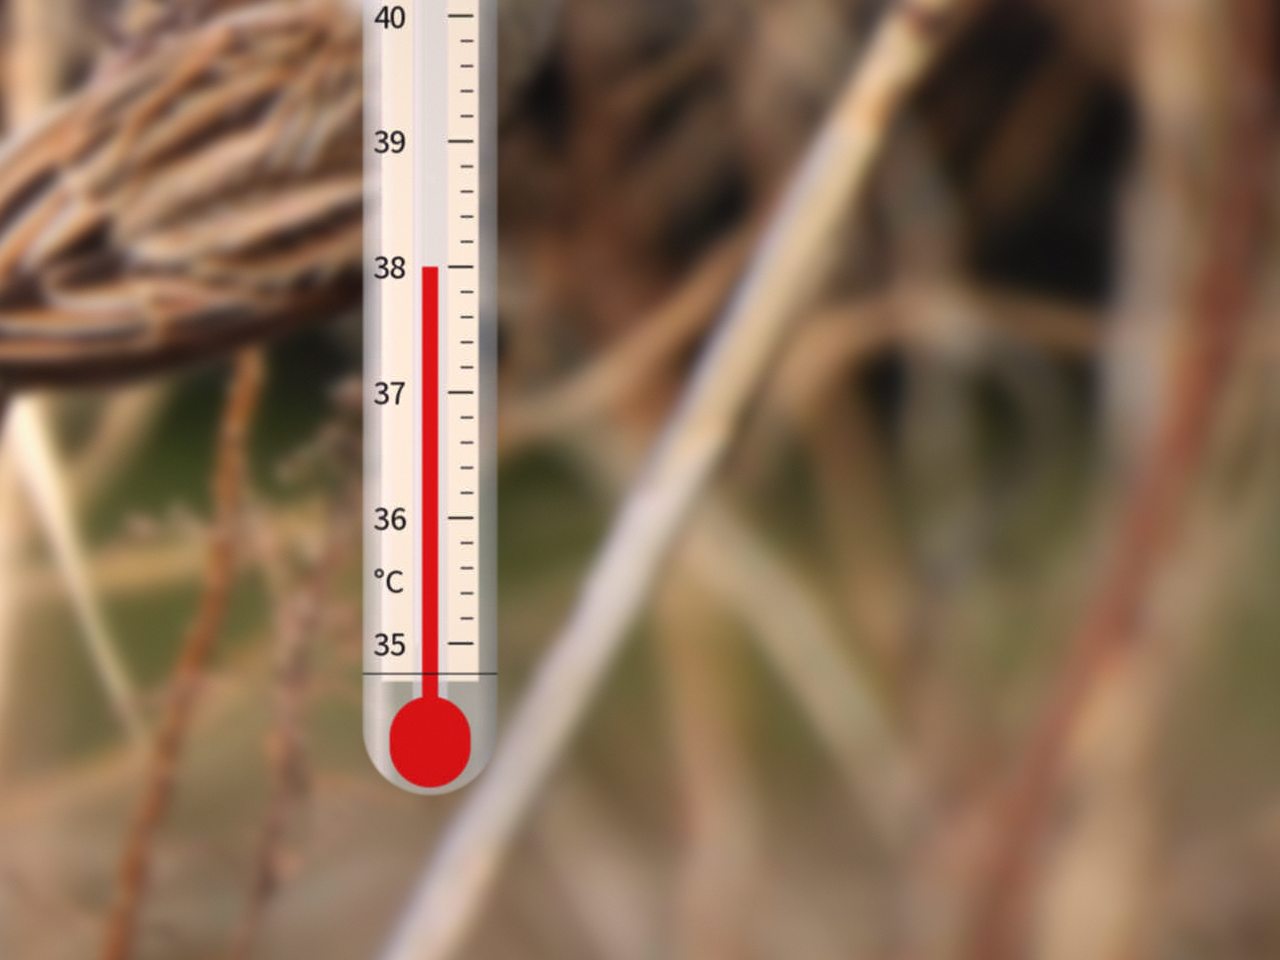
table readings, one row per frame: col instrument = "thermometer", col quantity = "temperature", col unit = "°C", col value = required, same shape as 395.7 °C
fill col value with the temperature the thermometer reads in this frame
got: 38 °C
